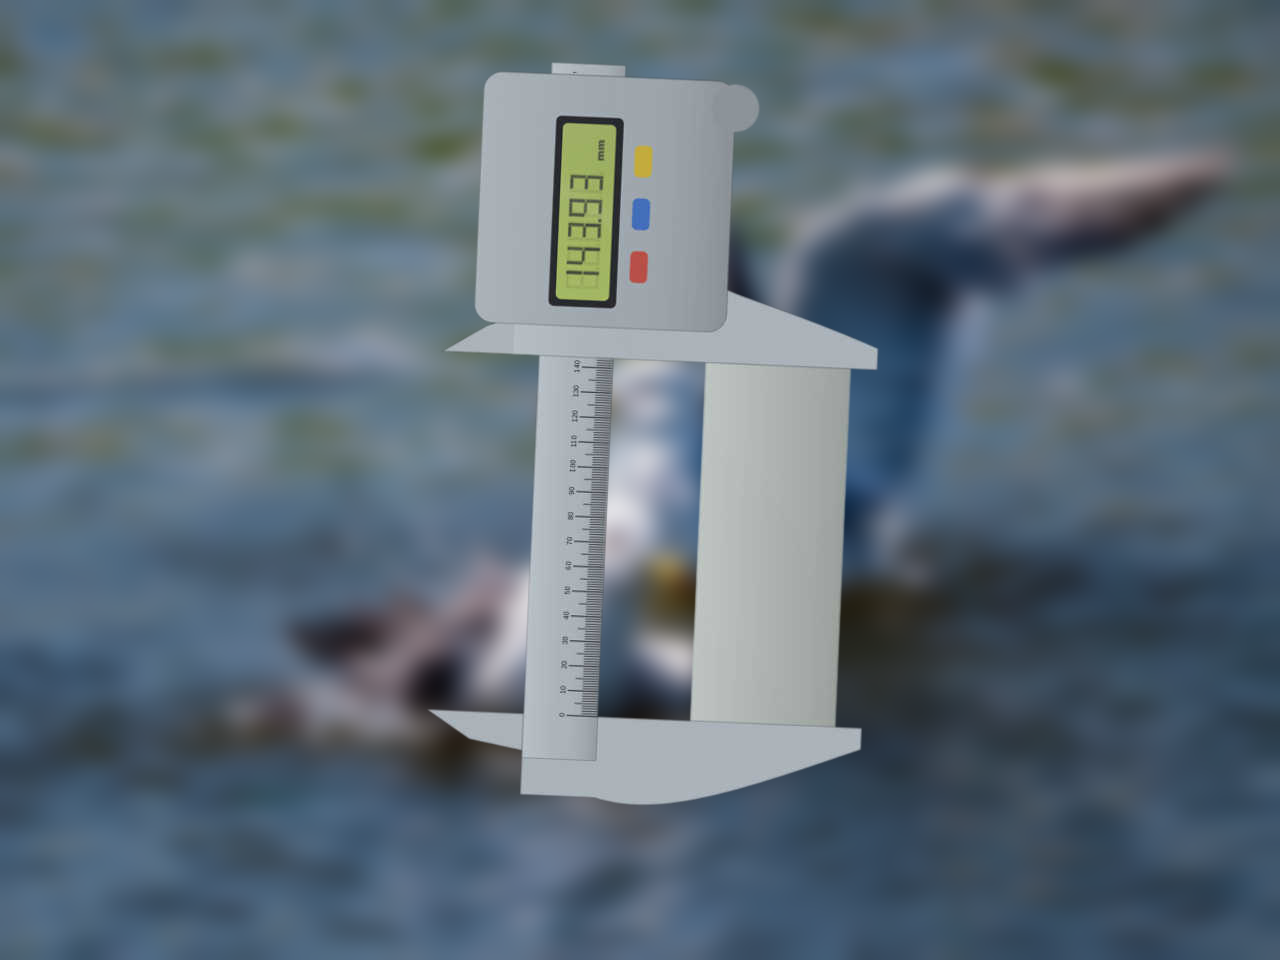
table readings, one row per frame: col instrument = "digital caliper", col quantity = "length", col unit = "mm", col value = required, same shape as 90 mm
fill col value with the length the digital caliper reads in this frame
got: 143.93 mm
